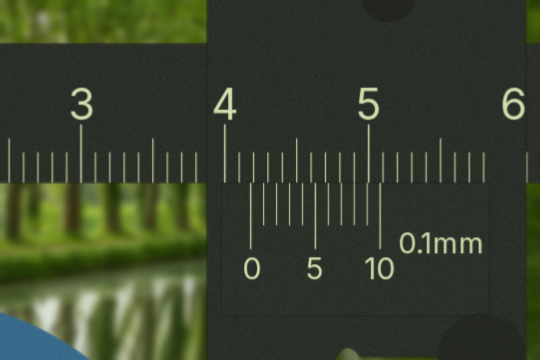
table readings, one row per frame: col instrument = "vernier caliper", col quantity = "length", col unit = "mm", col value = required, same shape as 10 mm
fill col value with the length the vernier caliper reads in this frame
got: 41.8 mm
